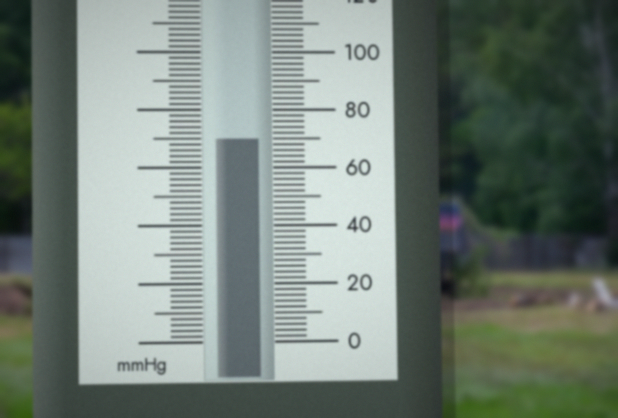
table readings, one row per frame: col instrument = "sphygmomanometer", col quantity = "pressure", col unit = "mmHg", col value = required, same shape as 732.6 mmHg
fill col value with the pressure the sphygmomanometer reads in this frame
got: 70 mmHg
